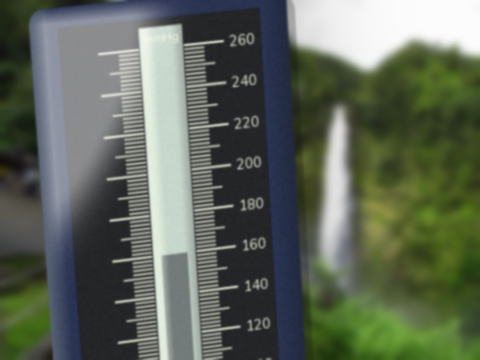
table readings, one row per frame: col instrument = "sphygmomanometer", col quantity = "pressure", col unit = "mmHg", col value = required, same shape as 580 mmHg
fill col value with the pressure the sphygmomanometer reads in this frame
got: 160 mmHg
